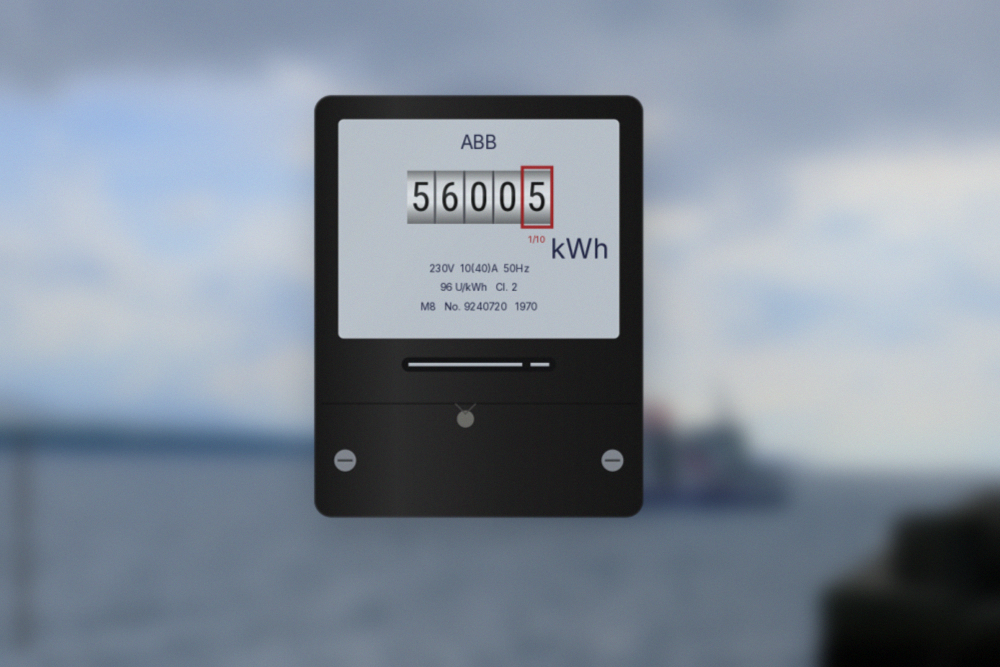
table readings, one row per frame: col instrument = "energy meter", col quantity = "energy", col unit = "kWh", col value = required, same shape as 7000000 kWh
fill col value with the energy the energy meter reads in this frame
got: 5600.5 kWh
